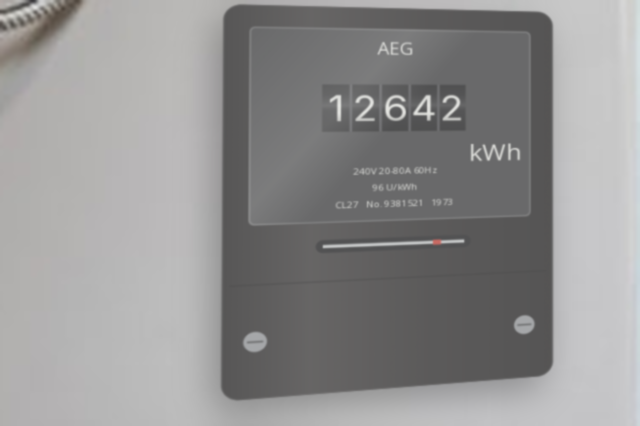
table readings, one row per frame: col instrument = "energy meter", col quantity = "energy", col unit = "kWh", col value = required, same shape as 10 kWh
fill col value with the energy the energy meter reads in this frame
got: 12642 kWh
